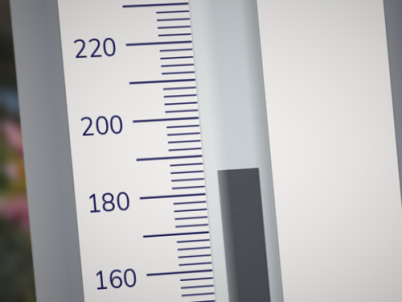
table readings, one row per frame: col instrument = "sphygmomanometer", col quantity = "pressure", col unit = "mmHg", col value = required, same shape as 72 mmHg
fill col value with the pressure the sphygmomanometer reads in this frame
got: 186 mmHg
